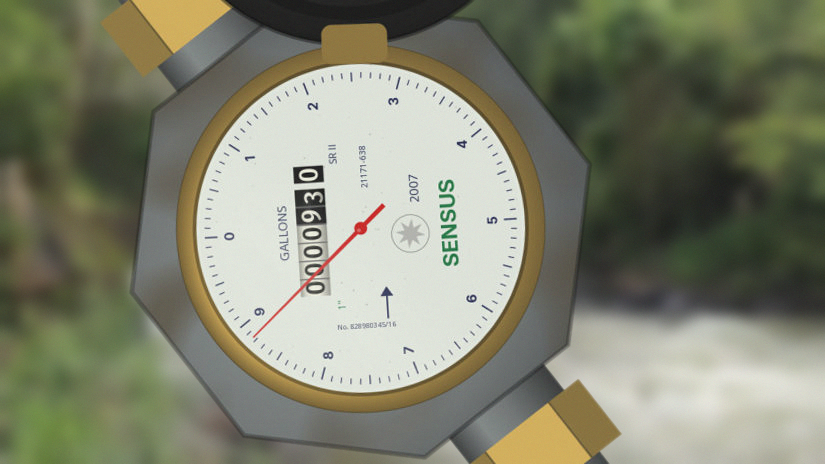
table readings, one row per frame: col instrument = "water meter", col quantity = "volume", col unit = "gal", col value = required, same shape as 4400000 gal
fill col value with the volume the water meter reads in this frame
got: 928.8 gal
